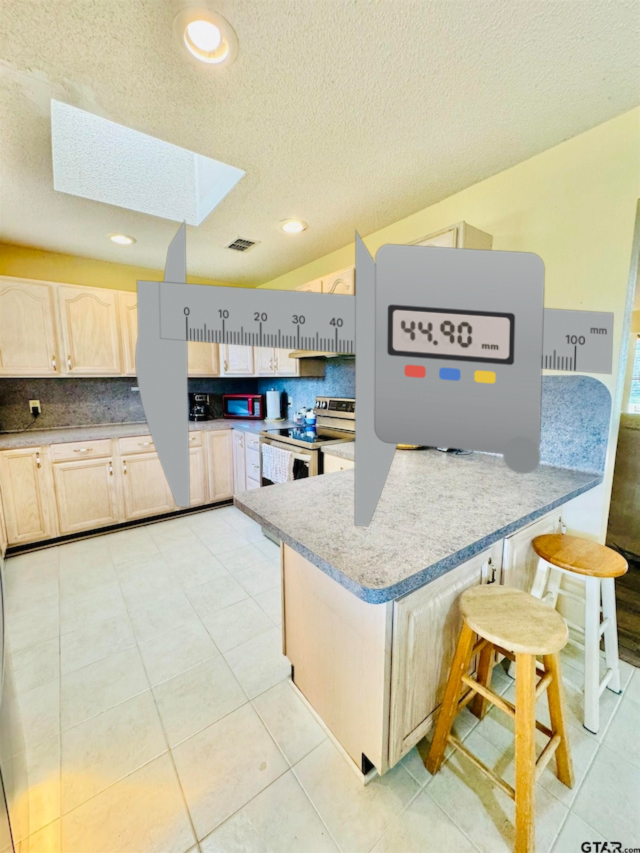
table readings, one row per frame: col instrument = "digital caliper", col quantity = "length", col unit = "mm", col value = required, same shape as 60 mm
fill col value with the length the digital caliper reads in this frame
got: 44.90 mm
